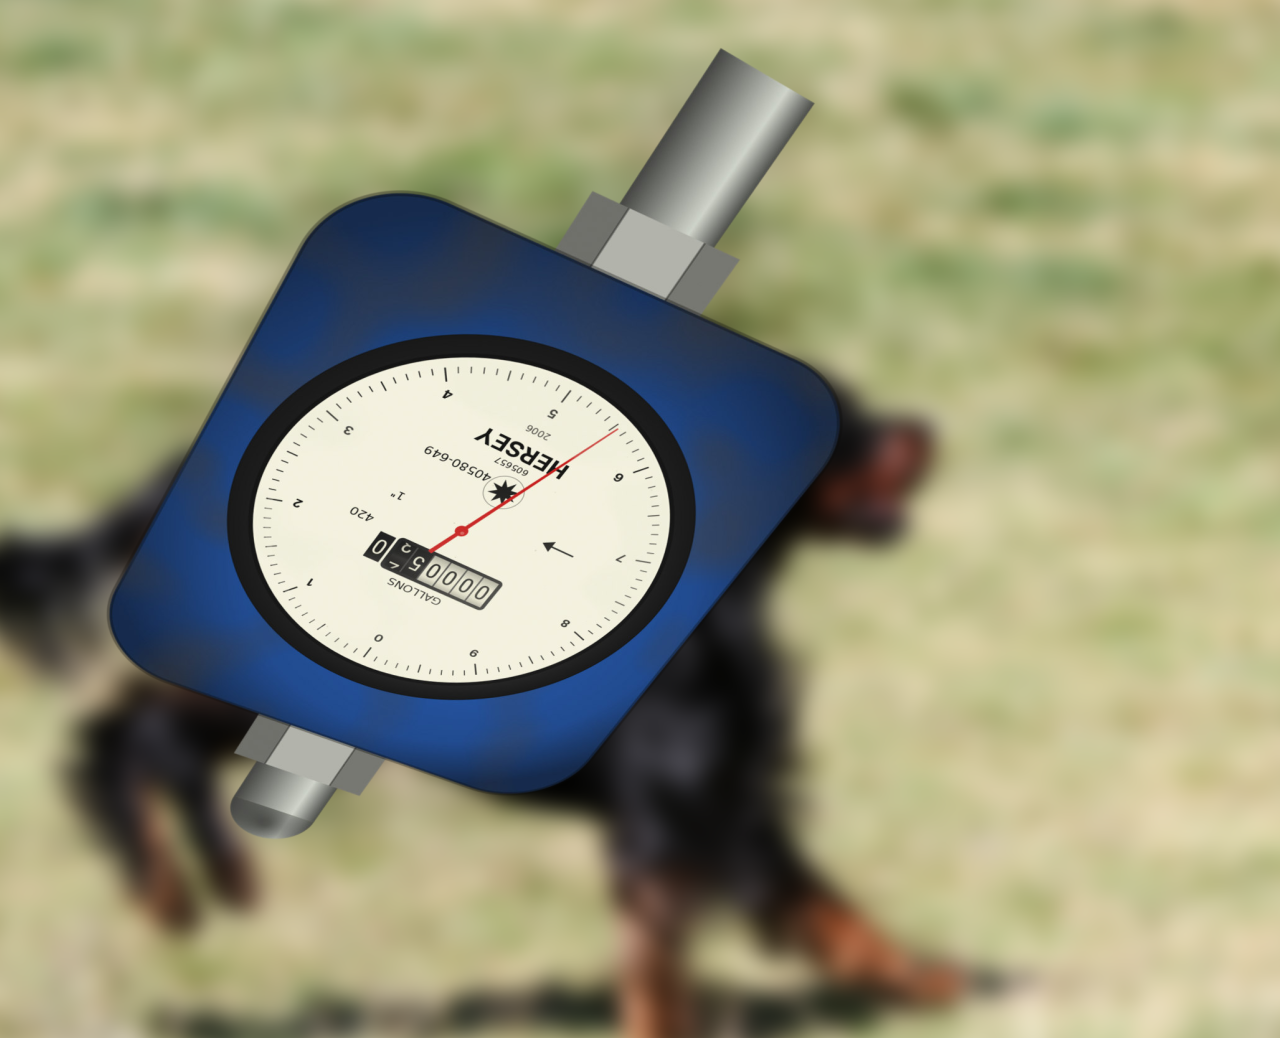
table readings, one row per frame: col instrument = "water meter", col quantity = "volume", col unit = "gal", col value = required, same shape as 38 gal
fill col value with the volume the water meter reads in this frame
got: 525.5 gal
